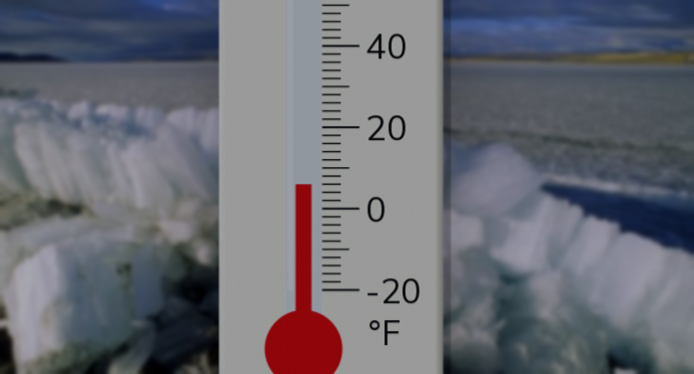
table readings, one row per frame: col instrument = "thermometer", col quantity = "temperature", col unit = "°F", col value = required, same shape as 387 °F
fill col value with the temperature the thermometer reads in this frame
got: 6 °F
